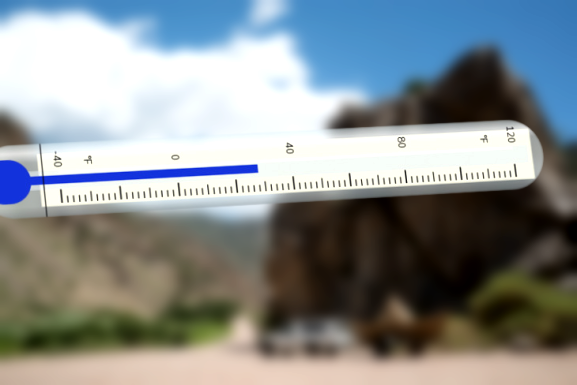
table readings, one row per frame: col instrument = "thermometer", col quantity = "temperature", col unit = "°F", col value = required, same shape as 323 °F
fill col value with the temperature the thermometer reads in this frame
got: 28 °F
